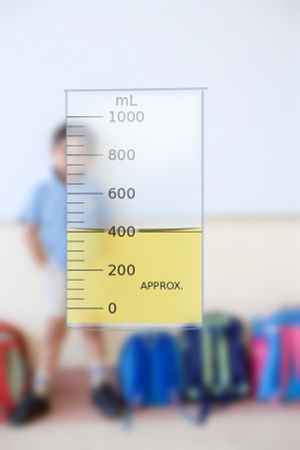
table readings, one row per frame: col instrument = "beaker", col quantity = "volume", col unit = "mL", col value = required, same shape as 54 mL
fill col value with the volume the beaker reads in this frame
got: 400 mL
